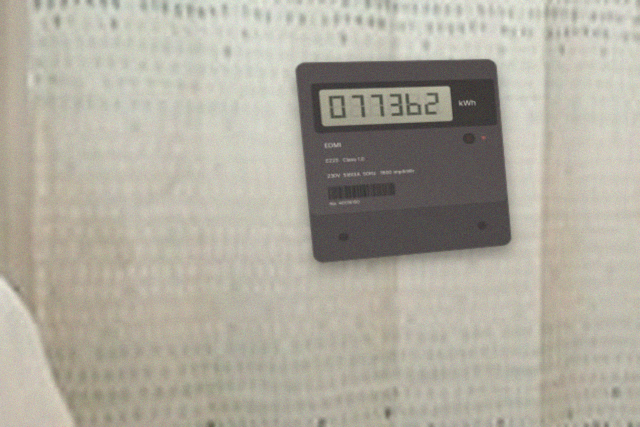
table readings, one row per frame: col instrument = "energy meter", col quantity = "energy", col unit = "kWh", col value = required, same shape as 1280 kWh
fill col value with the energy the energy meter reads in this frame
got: 77362 kWh
